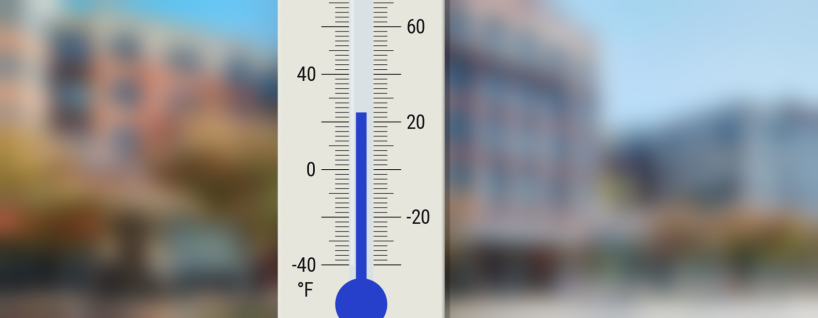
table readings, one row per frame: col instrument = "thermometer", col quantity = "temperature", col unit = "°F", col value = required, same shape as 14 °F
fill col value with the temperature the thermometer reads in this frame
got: 24 °F
